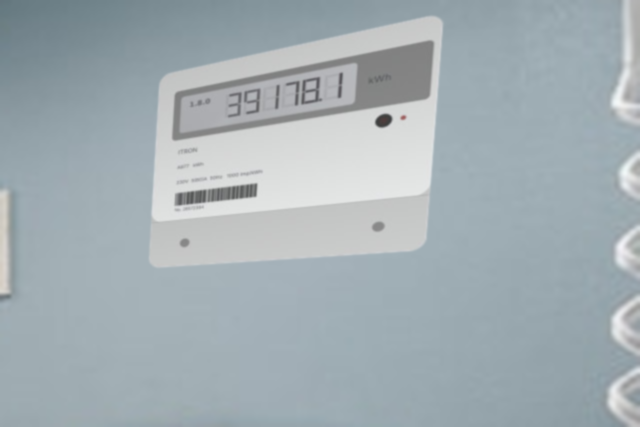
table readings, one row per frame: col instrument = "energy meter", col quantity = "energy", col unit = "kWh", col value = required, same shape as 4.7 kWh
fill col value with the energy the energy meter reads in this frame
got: 39178.1 kWh
